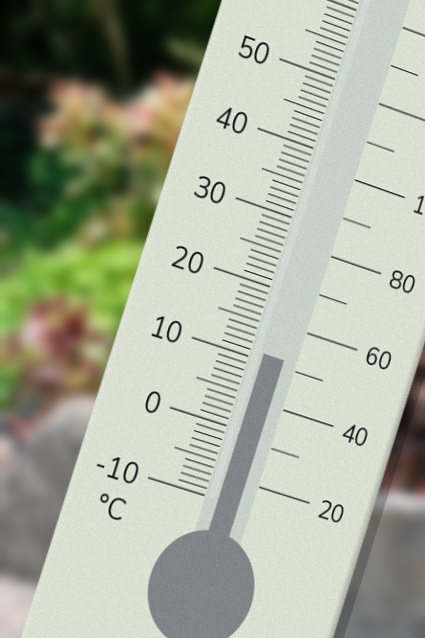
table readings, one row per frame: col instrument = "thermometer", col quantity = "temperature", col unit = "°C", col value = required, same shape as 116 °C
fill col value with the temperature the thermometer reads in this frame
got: 11 °C
